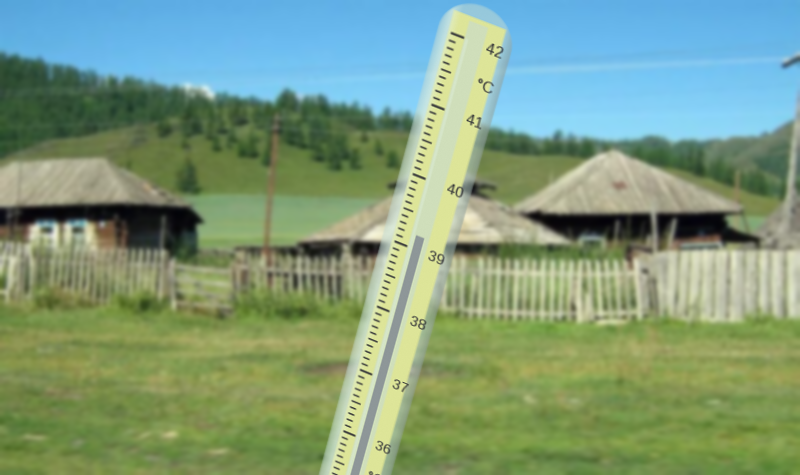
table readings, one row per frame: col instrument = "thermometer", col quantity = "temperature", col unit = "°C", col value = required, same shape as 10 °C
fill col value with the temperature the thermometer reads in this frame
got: 39.2 °C
